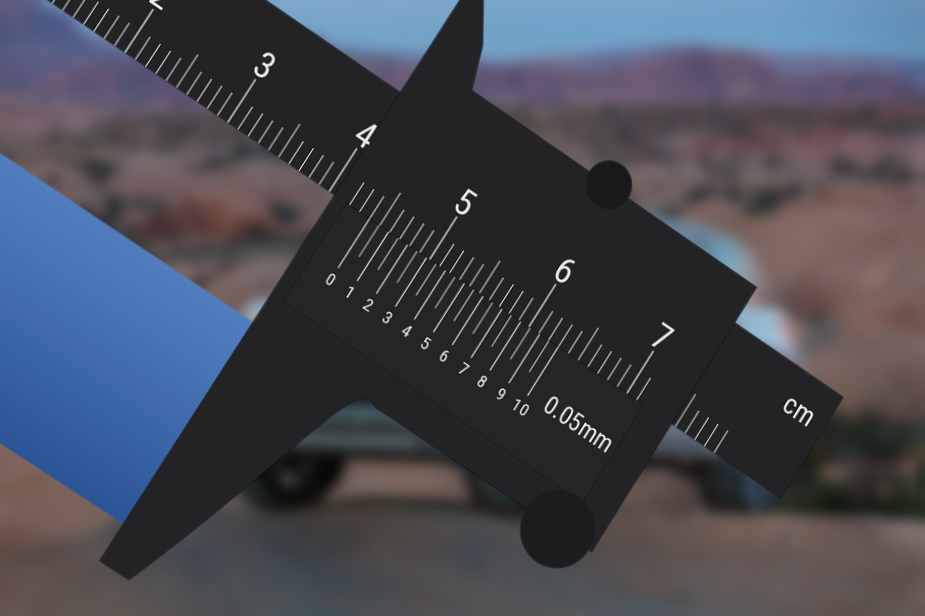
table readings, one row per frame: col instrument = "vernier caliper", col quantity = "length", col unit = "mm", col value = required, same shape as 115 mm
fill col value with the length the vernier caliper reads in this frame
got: 44.0 mm
